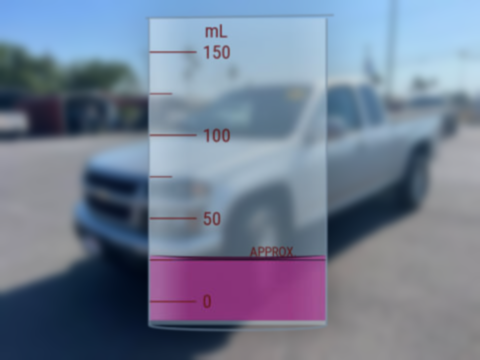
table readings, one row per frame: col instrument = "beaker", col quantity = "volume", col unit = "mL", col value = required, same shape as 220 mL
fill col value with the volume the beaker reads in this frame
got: 25 mL
